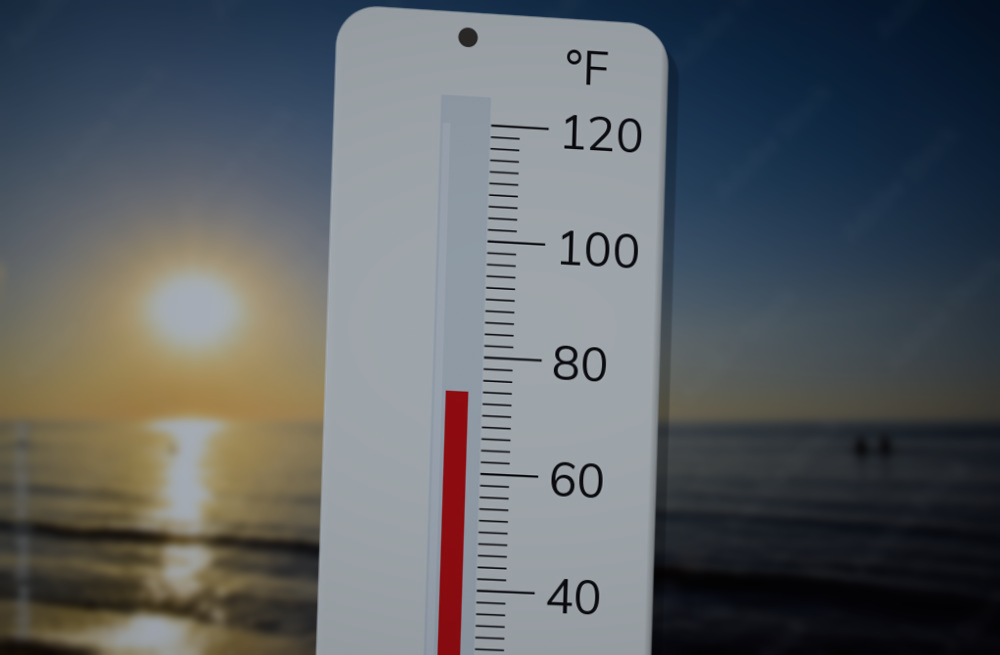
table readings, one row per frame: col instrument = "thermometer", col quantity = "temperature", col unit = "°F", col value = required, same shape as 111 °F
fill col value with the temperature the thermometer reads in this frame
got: 74 °F
